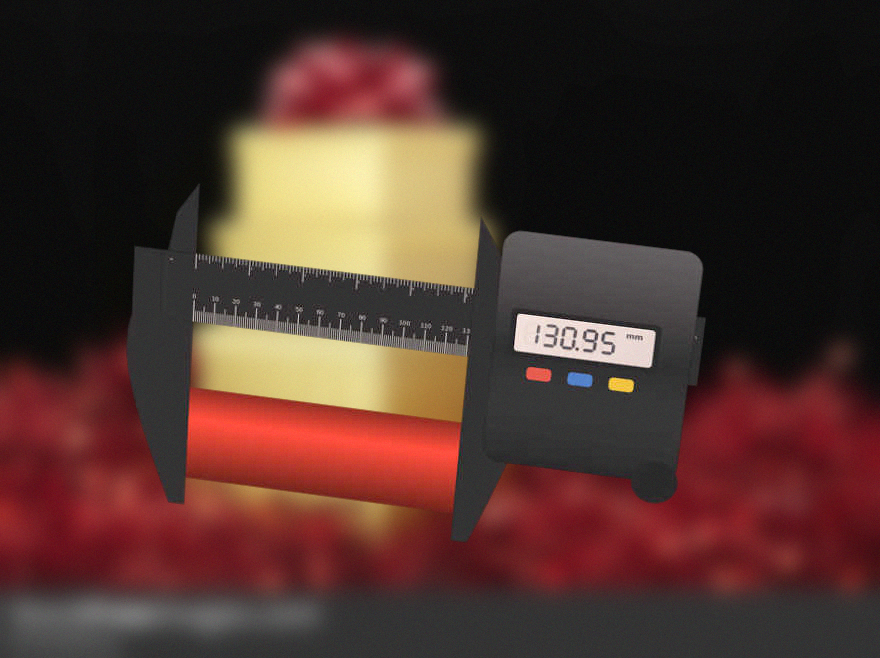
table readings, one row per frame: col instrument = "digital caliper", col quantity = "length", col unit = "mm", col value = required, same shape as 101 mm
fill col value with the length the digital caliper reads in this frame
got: 130.95 mm
